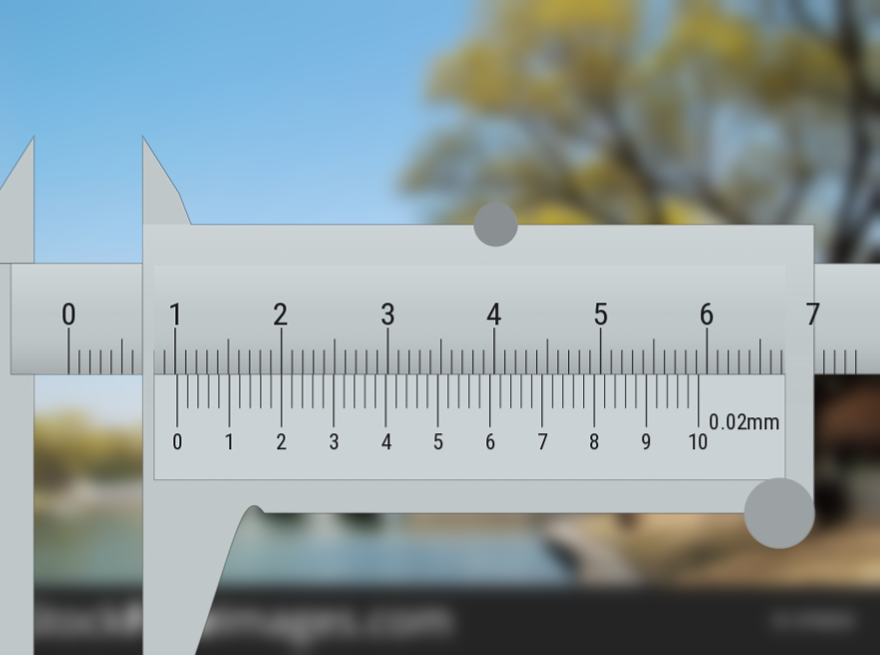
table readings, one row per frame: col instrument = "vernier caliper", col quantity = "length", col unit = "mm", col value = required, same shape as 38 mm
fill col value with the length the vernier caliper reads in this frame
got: 10.2 mm
